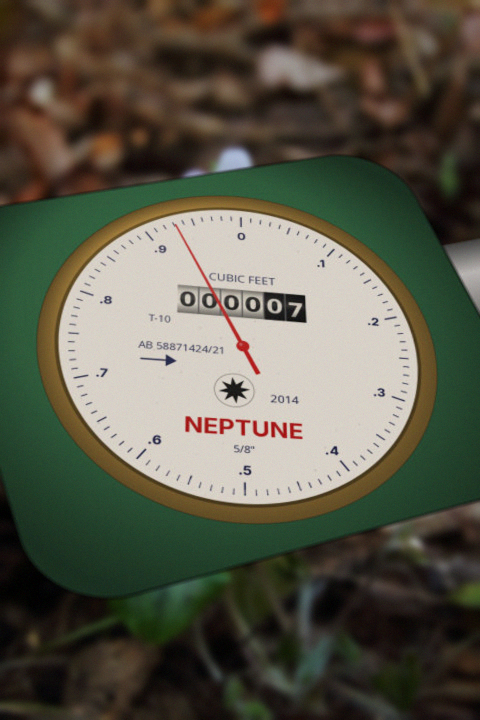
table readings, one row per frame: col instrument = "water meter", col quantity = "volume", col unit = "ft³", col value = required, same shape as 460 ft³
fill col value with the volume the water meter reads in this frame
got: 6.93 ft³
